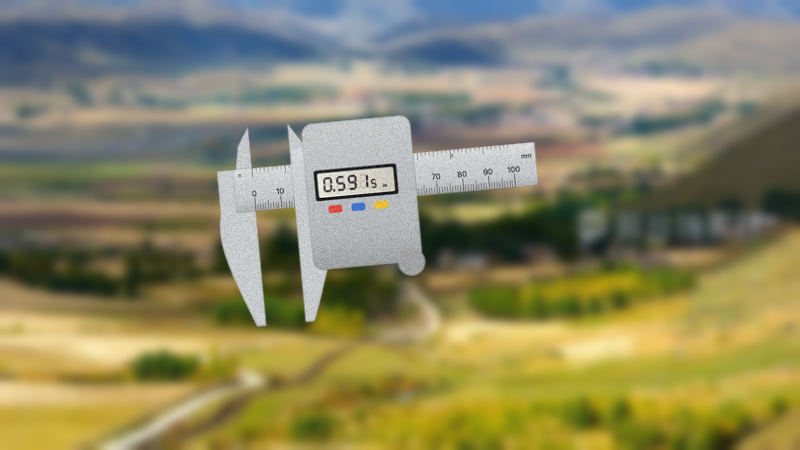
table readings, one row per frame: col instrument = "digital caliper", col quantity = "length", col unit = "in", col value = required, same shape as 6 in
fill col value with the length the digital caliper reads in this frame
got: 0.5915 in
